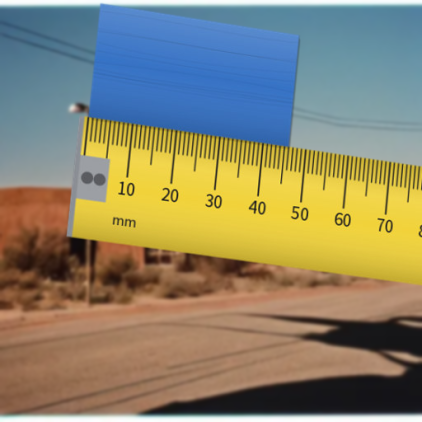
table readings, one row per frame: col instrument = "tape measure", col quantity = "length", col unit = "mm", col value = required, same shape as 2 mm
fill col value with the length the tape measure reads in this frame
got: 46 mm
